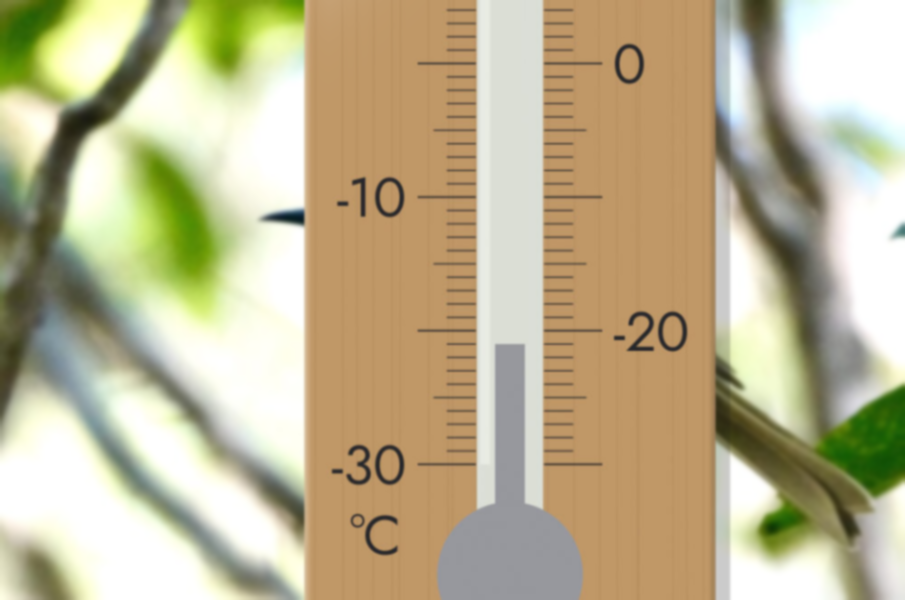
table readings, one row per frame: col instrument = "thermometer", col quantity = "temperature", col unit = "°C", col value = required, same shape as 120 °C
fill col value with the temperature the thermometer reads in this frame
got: -21 °C
